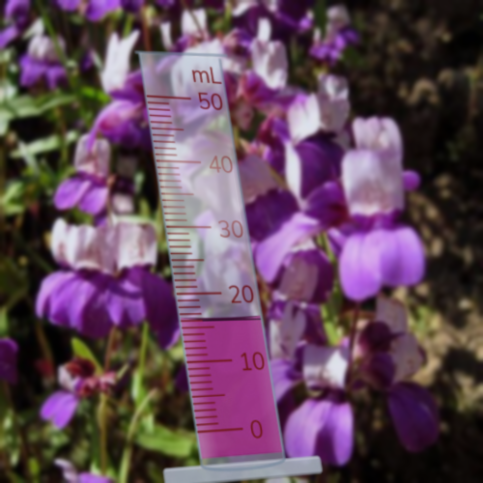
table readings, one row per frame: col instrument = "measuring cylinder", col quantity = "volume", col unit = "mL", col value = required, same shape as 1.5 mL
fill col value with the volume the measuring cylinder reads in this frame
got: 16 mL
